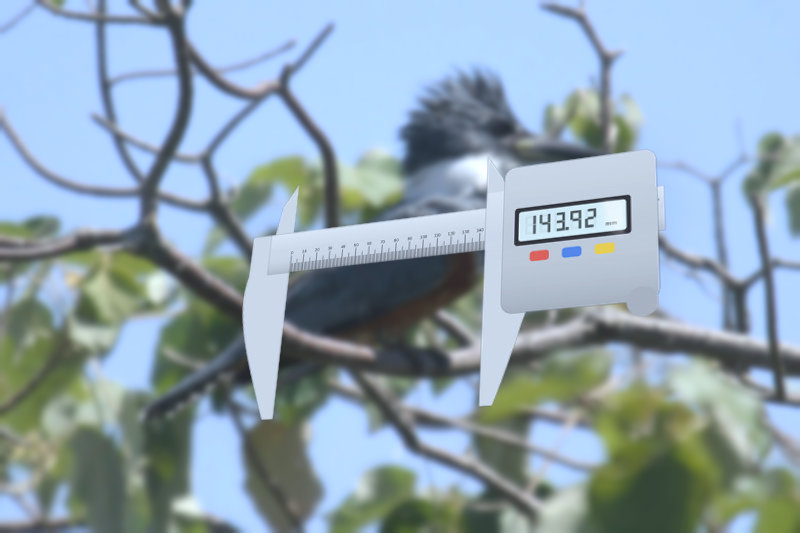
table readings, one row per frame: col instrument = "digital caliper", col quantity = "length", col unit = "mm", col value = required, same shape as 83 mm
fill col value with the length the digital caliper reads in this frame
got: 143.92 mm
